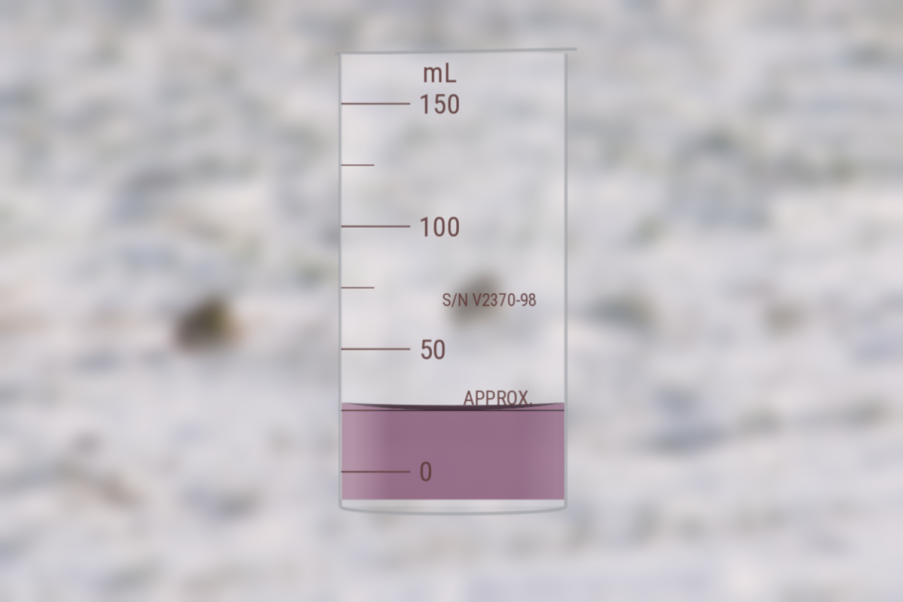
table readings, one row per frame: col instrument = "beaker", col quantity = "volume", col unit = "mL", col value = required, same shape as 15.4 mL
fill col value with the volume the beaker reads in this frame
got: 25 mL
